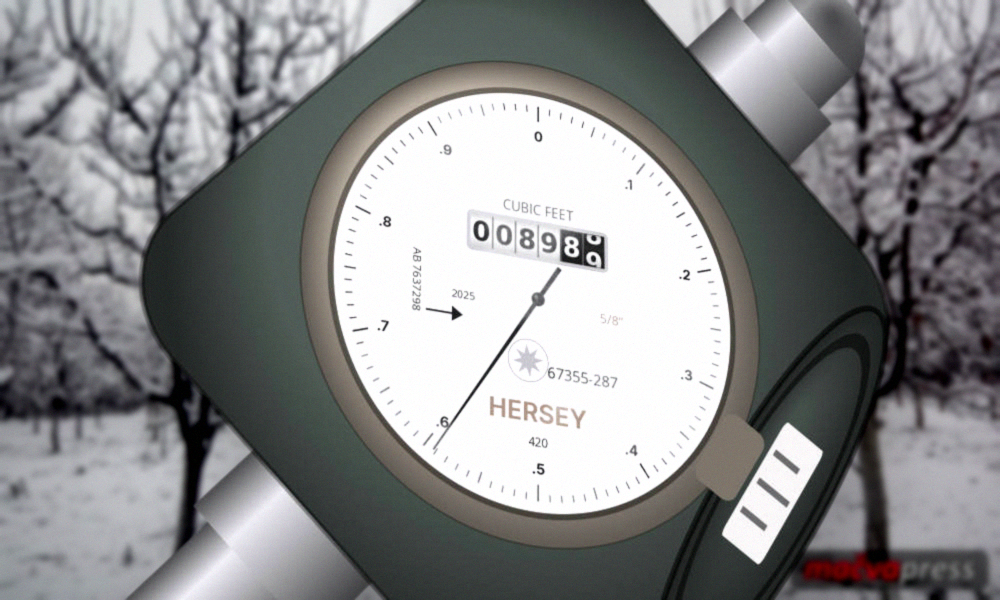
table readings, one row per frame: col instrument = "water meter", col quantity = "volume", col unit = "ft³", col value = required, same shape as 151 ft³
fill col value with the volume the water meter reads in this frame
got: 8988.59 ft³
